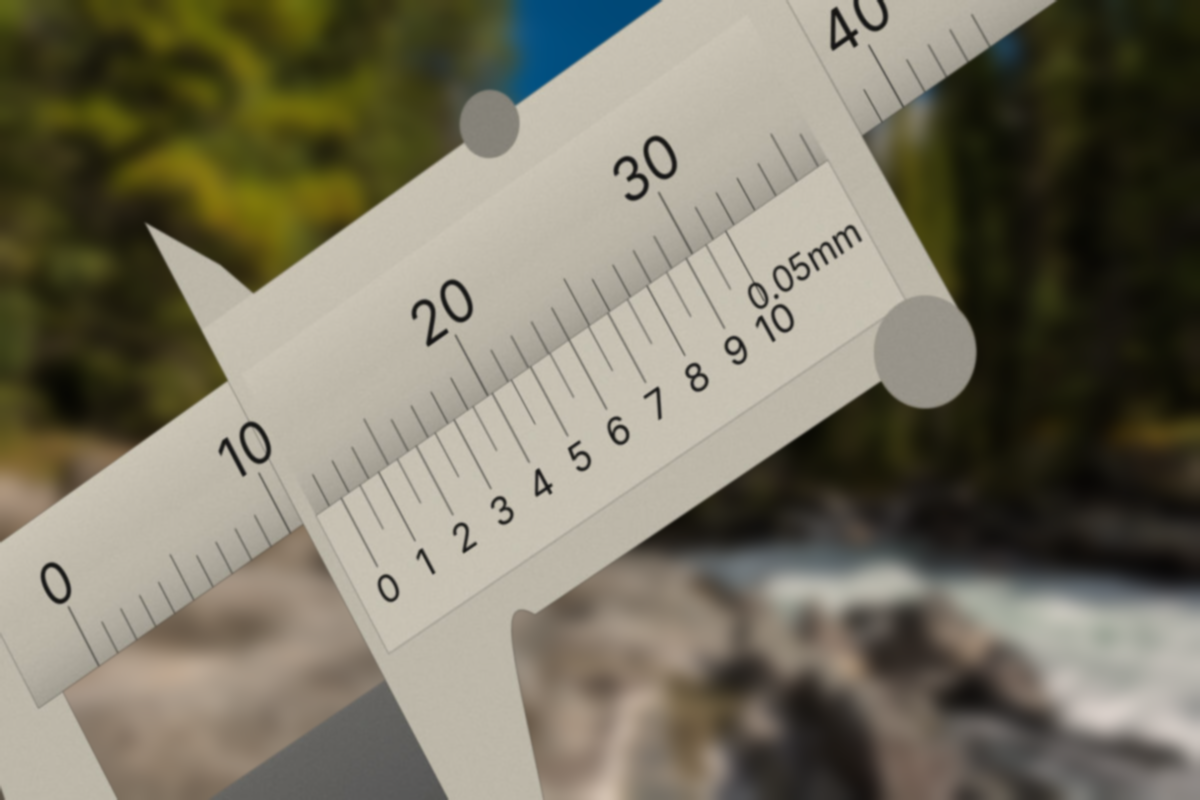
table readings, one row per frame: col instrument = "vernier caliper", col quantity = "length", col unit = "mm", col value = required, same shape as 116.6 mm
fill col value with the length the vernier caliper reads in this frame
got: 12.6 mm
